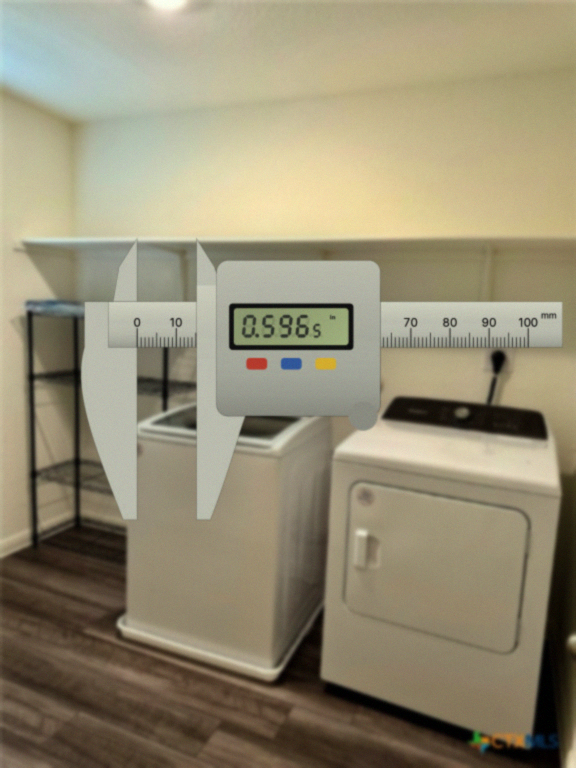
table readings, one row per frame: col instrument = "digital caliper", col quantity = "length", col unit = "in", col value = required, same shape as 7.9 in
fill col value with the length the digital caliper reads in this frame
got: 0.5965 in
